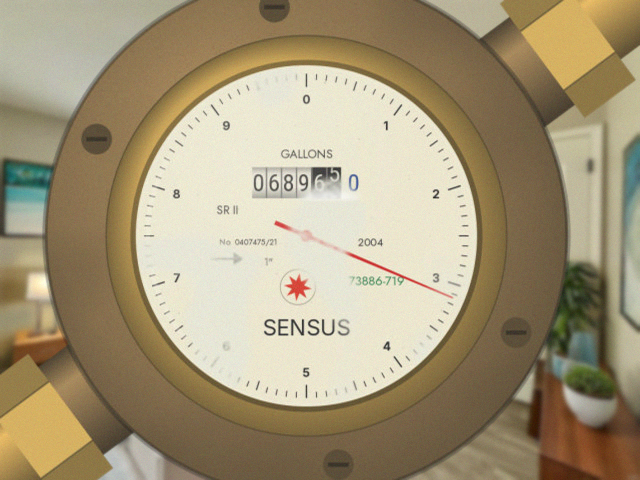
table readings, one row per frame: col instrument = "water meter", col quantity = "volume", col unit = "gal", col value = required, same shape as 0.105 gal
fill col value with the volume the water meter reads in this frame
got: 689653.1 gal
